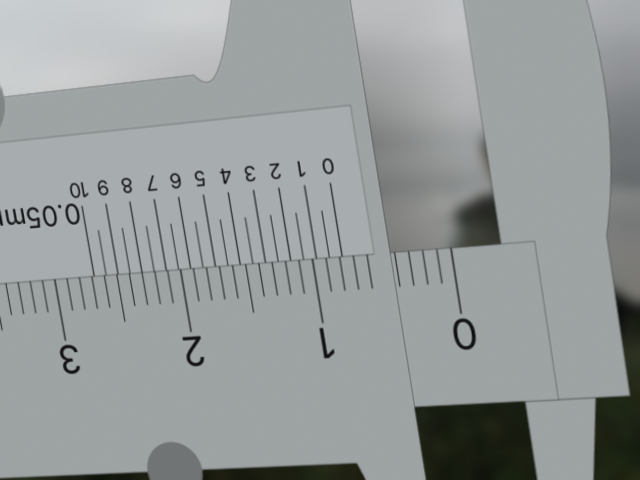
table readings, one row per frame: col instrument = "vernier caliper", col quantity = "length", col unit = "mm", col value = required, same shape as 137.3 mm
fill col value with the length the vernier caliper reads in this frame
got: 7.8 mm
